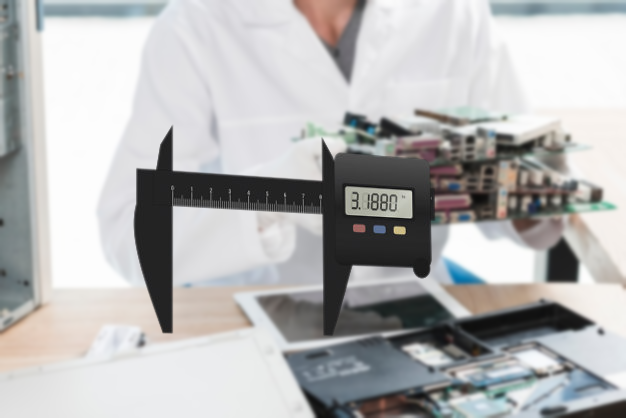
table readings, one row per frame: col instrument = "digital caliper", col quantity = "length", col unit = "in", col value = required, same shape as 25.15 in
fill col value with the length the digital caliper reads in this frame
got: 3.1880 in
